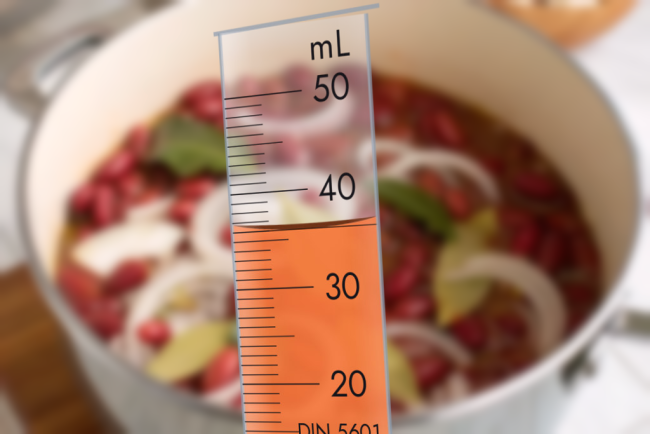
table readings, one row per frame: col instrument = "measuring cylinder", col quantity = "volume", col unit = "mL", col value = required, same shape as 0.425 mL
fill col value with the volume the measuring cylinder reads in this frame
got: 36 mL
